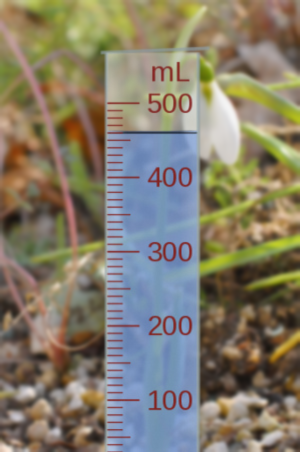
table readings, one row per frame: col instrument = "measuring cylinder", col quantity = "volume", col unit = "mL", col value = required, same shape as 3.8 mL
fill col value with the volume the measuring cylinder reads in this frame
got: 460 mL
